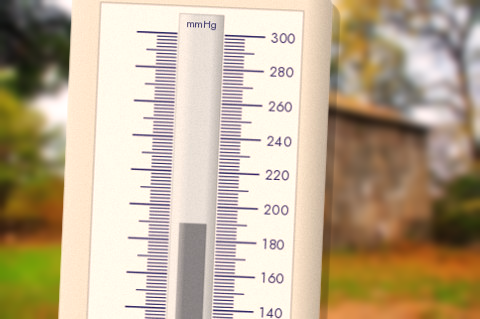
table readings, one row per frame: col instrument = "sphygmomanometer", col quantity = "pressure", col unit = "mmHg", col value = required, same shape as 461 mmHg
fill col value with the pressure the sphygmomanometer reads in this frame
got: 190 mmHg
